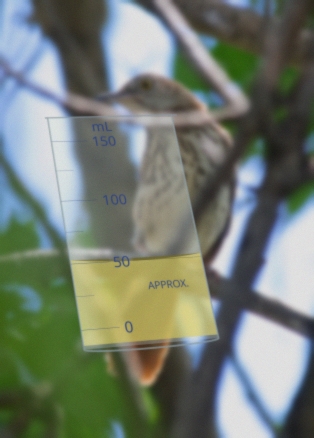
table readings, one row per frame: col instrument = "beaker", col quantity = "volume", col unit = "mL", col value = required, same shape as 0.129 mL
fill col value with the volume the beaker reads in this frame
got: 50 mL
